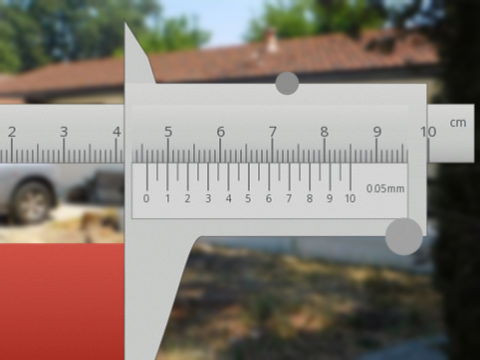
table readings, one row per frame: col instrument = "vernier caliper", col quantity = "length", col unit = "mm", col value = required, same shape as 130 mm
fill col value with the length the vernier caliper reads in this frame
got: 46.0 mm
